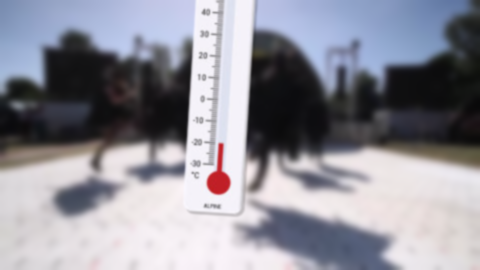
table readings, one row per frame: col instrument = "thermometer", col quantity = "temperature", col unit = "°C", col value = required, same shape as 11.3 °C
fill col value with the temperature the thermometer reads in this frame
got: -20 °C
